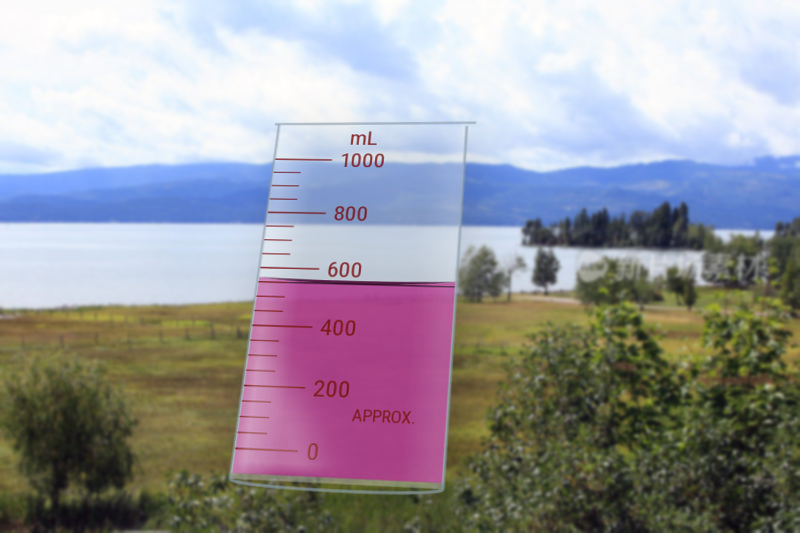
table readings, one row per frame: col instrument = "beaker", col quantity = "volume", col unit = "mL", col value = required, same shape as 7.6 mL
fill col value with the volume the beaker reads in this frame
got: 550 mL
